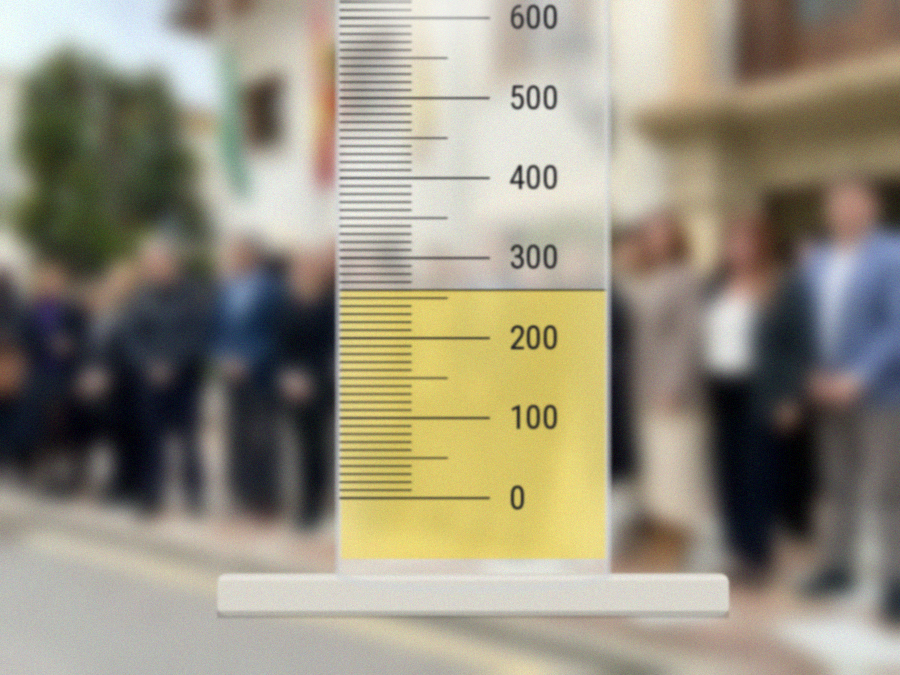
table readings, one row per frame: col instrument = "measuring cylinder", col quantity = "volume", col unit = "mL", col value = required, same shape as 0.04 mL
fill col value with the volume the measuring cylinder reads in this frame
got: 260 mL
